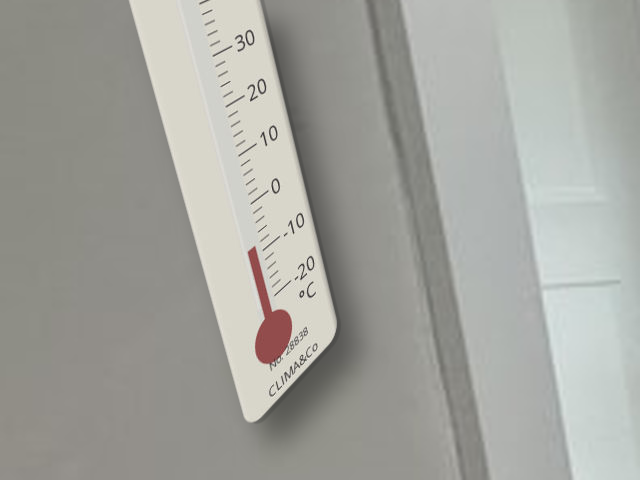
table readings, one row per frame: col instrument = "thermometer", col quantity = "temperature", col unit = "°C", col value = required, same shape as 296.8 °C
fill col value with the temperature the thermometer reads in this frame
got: -8 °C
